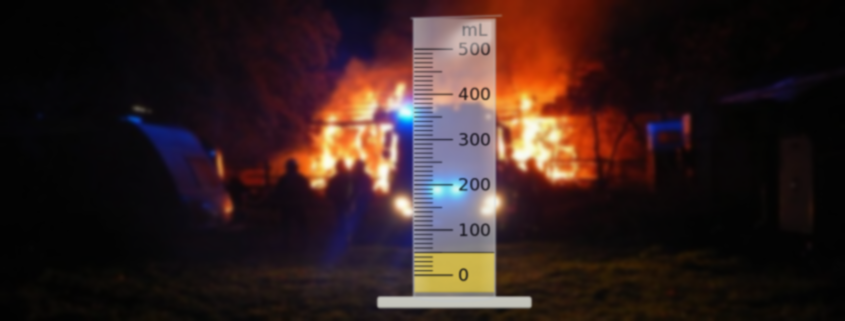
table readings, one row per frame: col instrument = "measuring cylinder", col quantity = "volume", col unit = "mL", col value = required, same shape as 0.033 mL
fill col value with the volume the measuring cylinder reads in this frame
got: 50 mL
